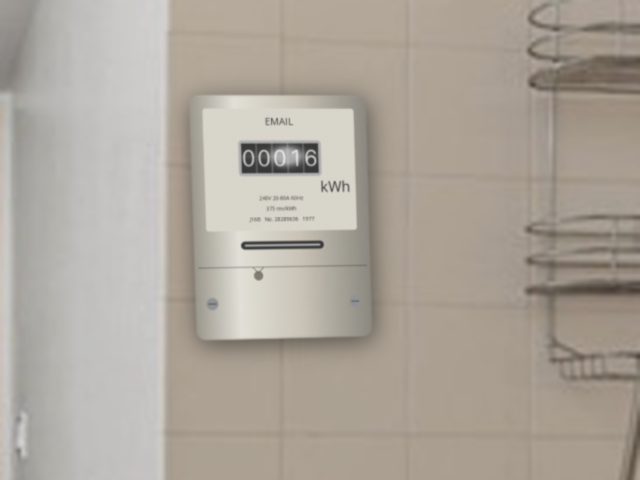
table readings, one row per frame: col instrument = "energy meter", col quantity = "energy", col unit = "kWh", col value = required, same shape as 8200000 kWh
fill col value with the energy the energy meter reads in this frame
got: 16 kWh
